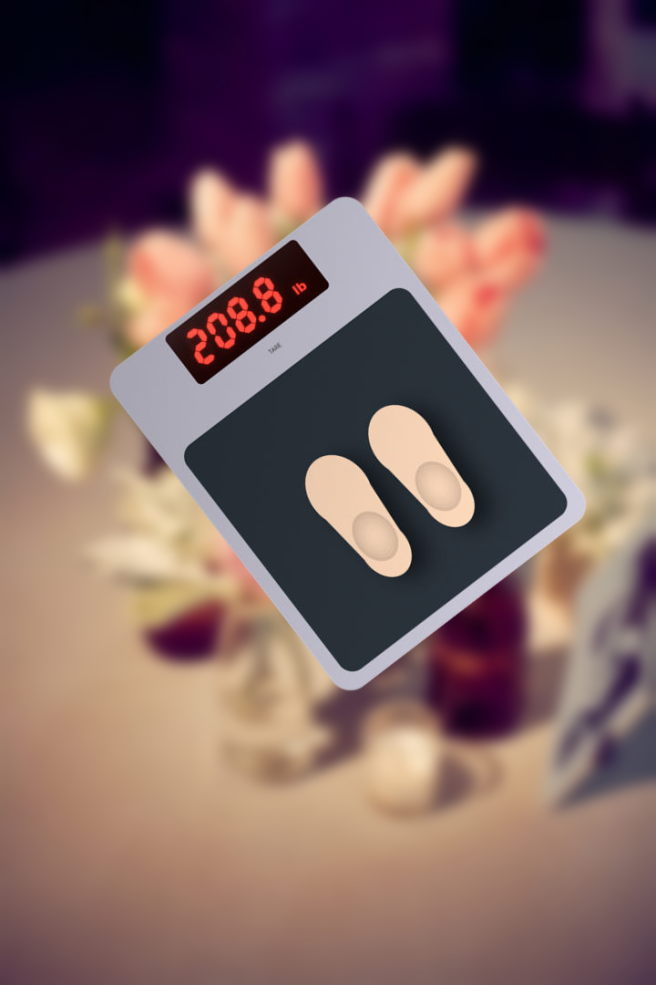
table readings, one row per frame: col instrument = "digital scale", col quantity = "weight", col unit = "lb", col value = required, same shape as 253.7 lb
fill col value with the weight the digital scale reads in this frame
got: 208.8 lb
